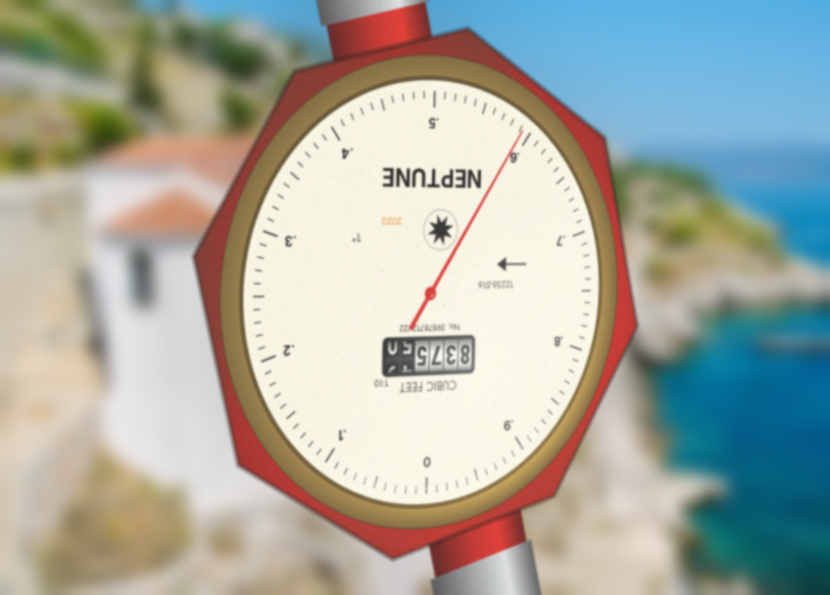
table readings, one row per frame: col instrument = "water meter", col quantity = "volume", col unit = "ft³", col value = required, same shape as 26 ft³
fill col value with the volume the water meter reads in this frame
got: 837549.59 ft³
